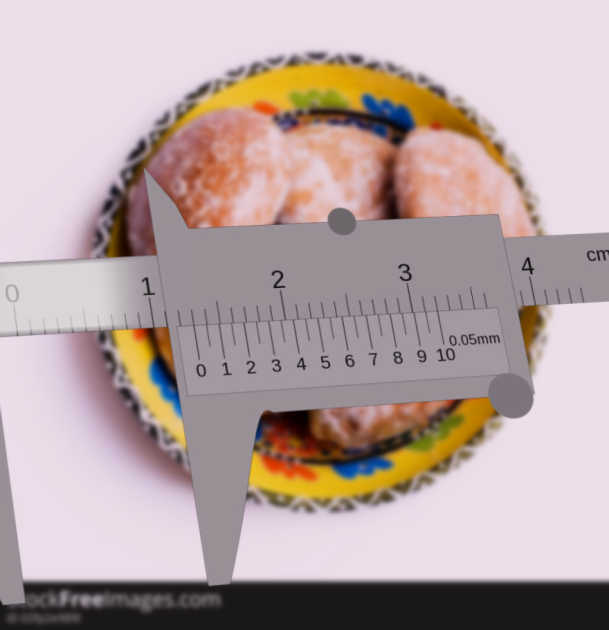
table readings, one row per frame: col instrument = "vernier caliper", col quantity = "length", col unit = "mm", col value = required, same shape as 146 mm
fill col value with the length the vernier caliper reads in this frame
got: 13.0 mm
